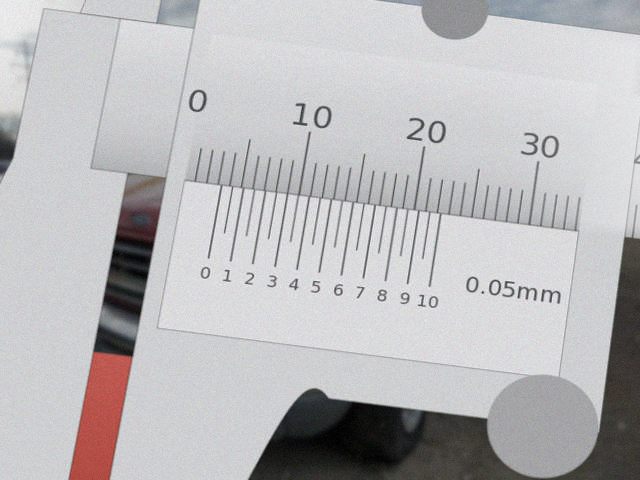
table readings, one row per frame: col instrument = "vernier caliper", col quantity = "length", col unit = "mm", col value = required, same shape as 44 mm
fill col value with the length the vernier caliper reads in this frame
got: 3.3 mm
